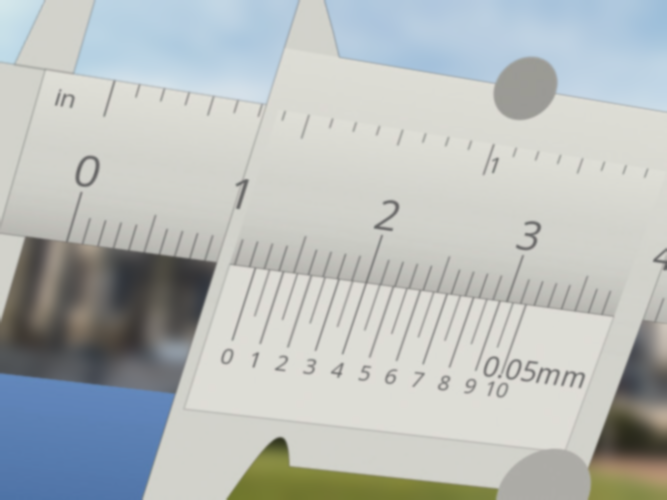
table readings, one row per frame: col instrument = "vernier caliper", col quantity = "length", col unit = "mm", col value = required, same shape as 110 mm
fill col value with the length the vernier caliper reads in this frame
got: 12.4 mm
